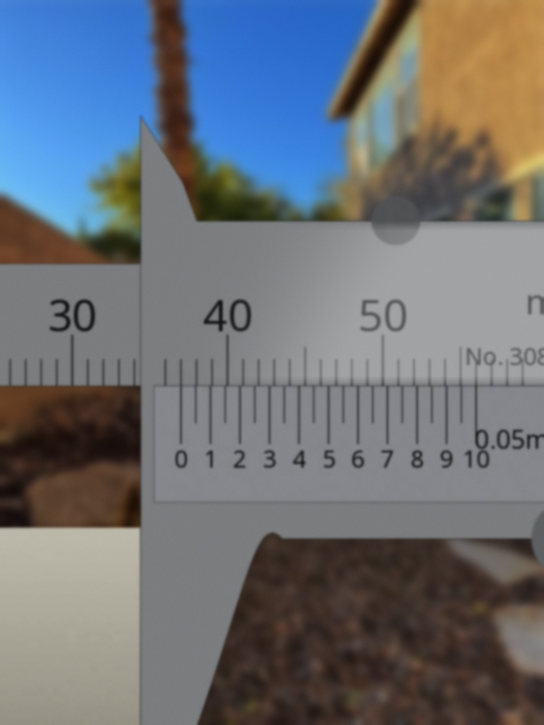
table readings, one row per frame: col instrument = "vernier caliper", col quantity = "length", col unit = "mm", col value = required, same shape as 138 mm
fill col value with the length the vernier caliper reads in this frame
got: 37.0 mm
